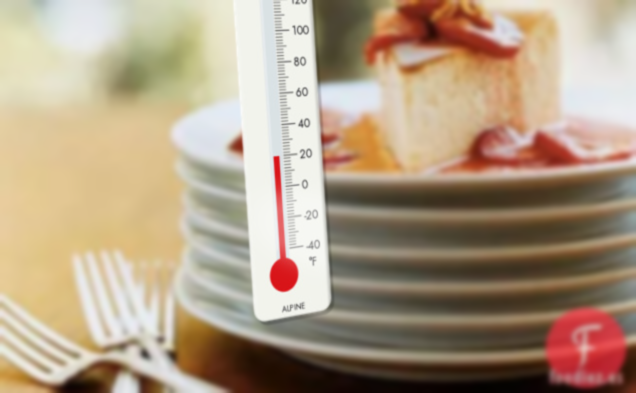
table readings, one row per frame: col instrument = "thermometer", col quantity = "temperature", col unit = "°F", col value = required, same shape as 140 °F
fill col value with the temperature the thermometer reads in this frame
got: 20 °F
